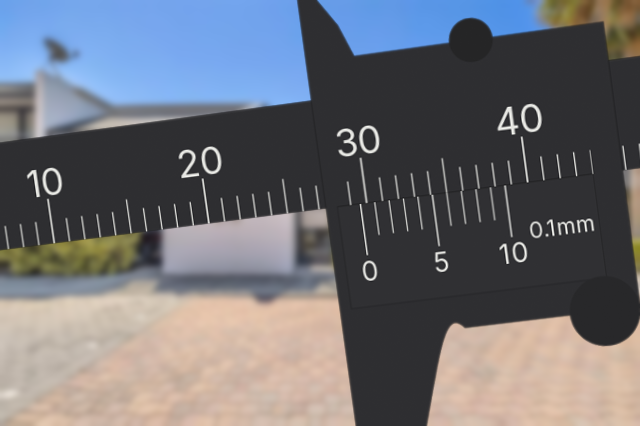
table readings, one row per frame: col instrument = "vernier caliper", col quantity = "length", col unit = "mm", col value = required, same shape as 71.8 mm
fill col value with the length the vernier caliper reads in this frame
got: 29.6 mm
